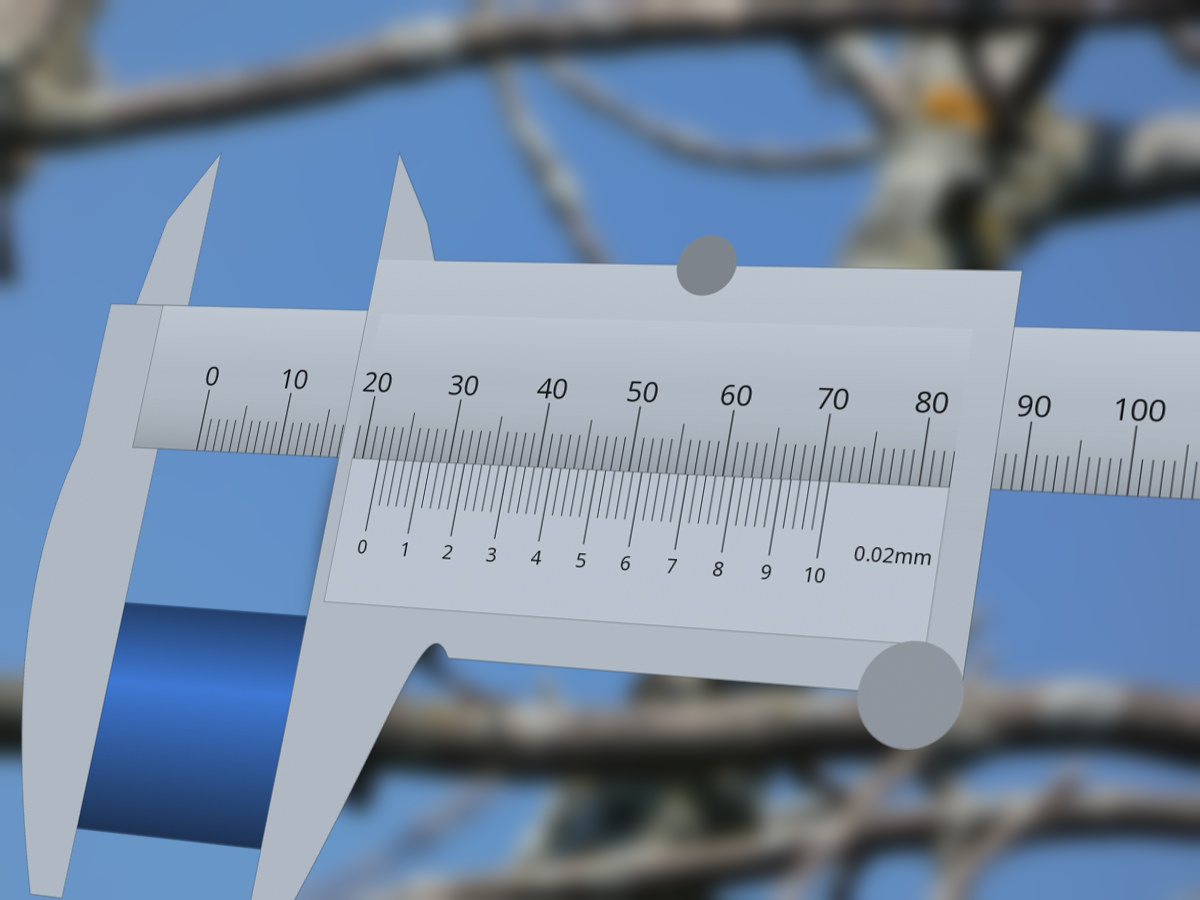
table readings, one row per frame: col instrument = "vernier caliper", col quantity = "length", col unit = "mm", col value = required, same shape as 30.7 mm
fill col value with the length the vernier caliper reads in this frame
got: 22.0 mm
